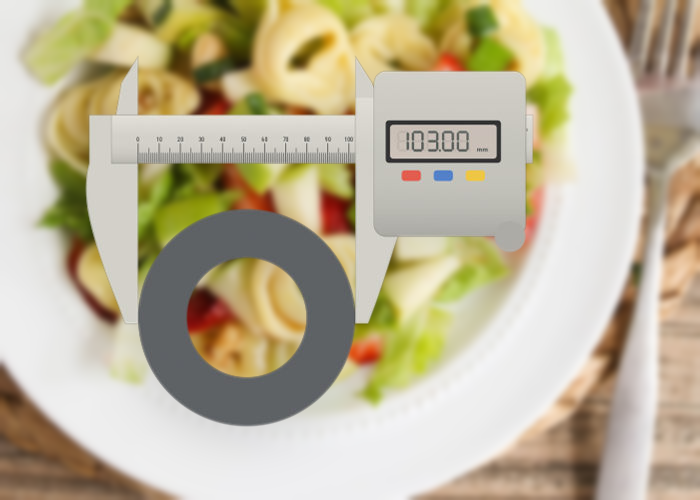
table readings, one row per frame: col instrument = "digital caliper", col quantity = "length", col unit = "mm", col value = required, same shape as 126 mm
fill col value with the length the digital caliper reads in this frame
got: 103.00 mm
